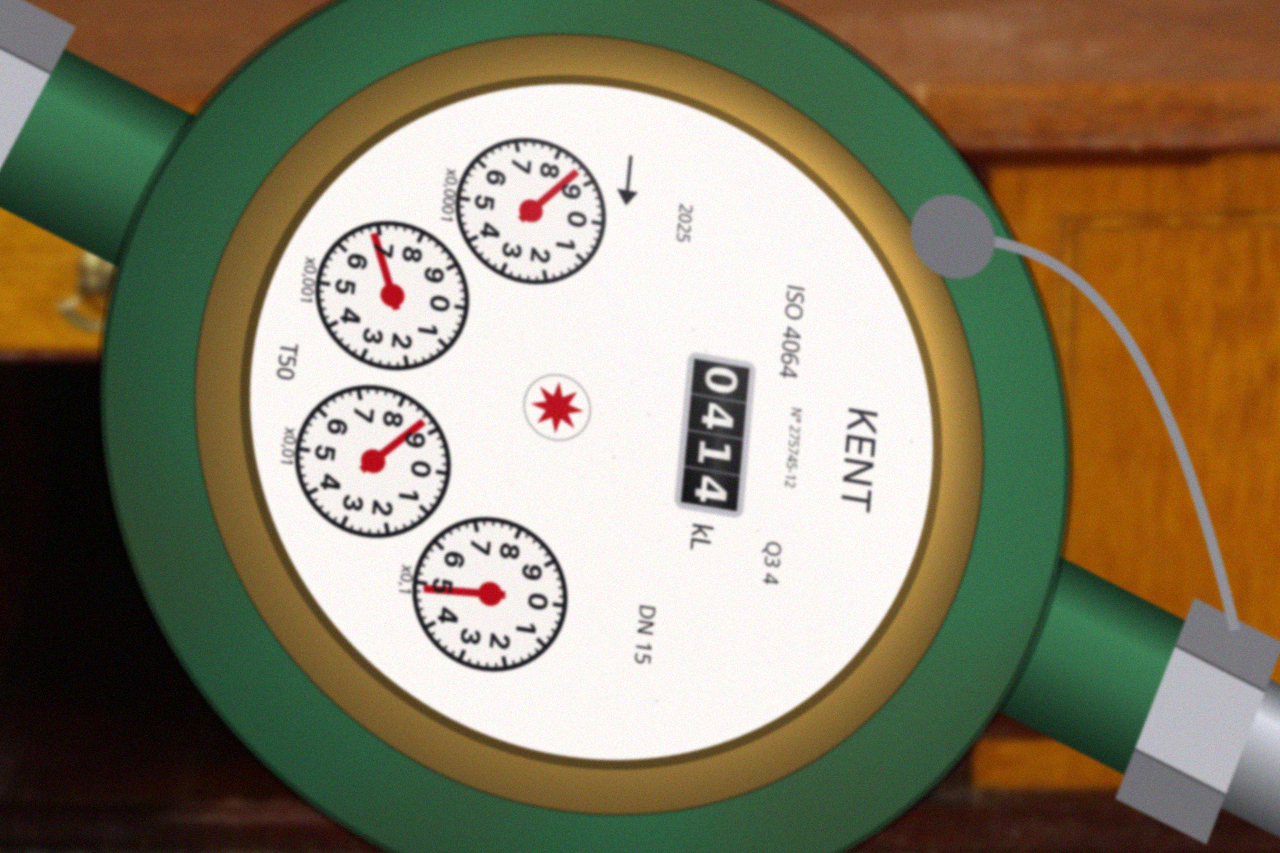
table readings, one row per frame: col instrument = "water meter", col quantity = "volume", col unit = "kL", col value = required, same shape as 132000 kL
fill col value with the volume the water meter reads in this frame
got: 414.4868 kL
